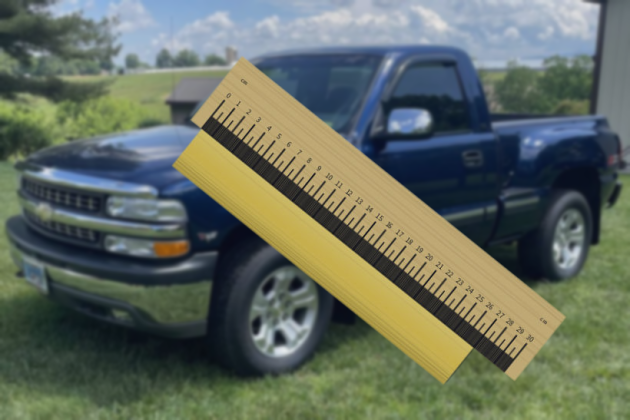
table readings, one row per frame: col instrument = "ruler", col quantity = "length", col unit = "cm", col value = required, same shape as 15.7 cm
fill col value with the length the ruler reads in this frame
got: 27 cm
